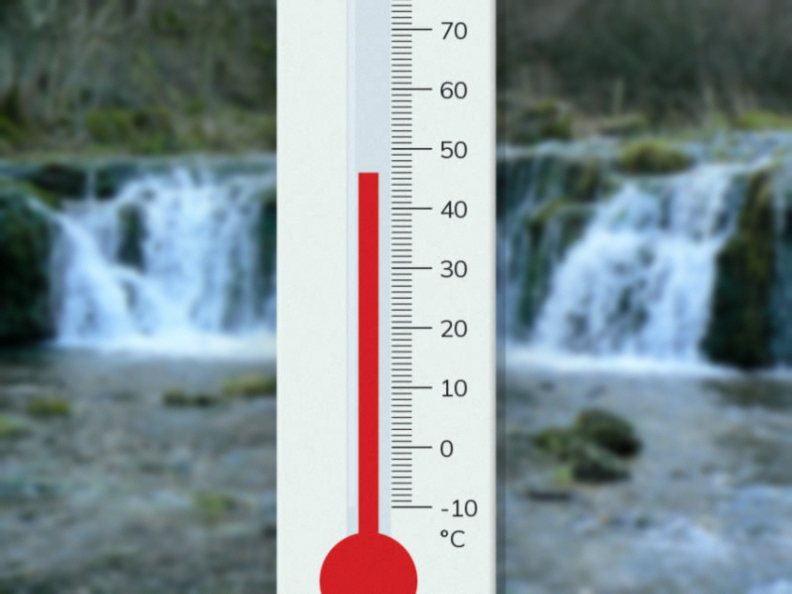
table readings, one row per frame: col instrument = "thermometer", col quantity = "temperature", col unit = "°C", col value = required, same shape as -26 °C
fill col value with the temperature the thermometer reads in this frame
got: 46 °C
